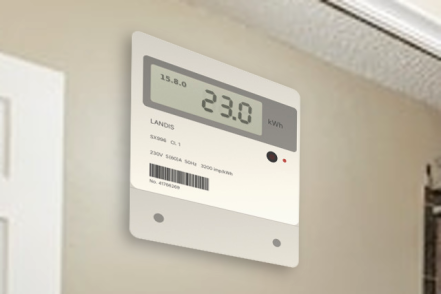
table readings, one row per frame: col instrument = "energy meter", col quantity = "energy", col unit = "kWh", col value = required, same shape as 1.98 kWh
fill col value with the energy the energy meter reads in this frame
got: 23.0 kWh
